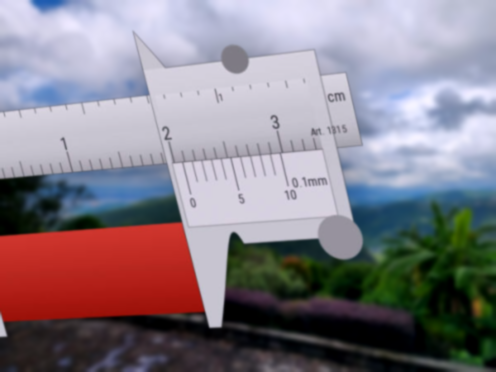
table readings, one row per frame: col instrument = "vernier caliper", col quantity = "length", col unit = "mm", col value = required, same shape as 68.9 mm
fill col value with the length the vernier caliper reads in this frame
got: 20.8 mm
